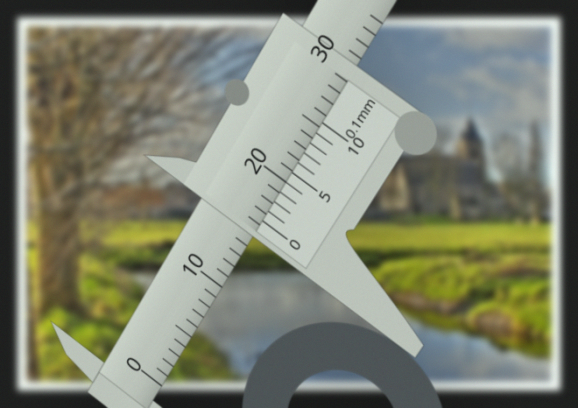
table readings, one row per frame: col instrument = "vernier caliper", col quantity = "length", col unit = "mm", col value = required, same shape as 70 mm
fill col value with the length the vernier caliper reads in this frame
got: 16.4 mm
